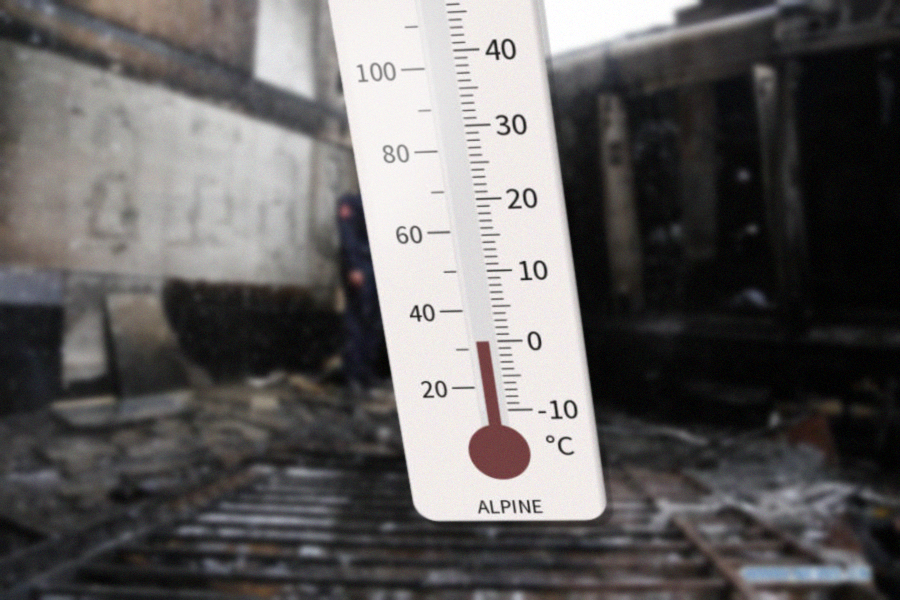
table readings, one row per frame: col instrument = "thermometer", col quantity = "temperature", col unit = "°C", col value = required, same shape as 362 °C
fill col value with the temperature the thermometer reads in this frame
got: 0 °C
